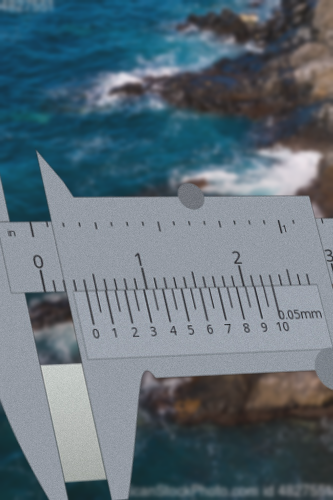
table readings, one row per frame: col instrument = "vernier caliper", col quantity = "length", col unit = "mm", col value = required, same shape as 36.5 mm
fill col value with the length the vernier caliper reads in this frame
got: 4.0 mm
